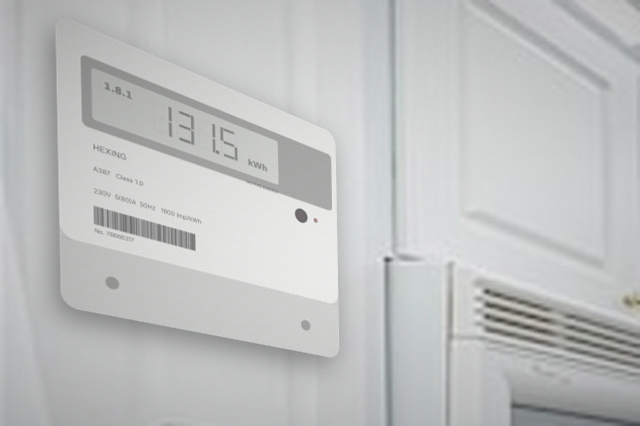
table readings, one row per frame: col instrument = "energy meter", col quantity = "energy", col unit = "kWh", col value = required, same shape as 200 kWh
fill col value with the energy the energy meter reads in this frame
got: 131.5 kWh
